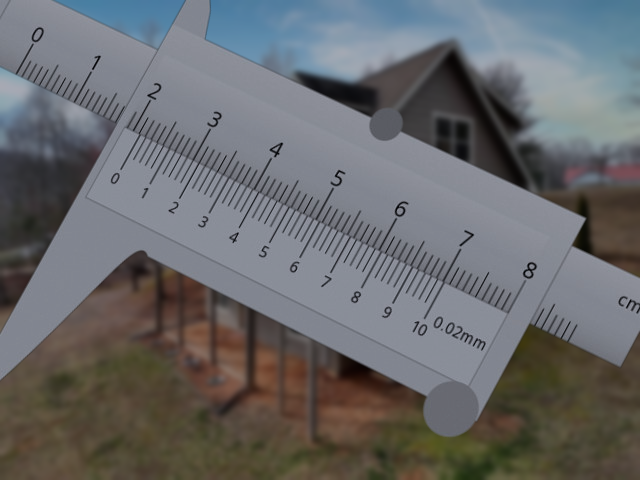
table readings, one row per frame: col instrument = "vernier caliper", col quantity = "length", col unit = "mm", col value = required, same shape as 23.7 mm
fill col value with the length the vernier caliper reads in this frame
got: 21.2 mm
